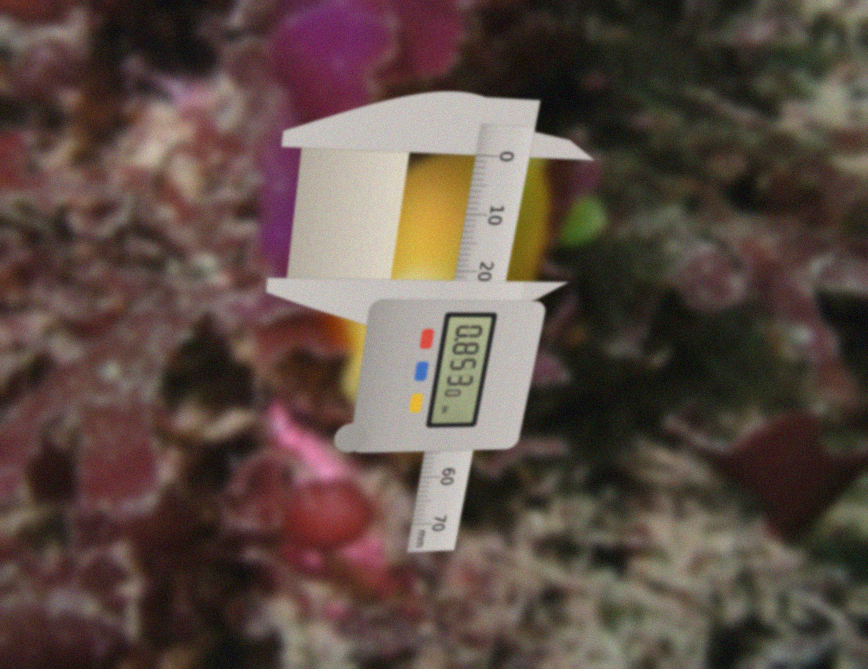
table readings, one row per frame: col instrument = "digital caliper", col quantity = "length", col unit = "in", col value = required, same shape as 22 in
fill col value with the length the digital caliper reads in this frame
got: 0.8530 in
